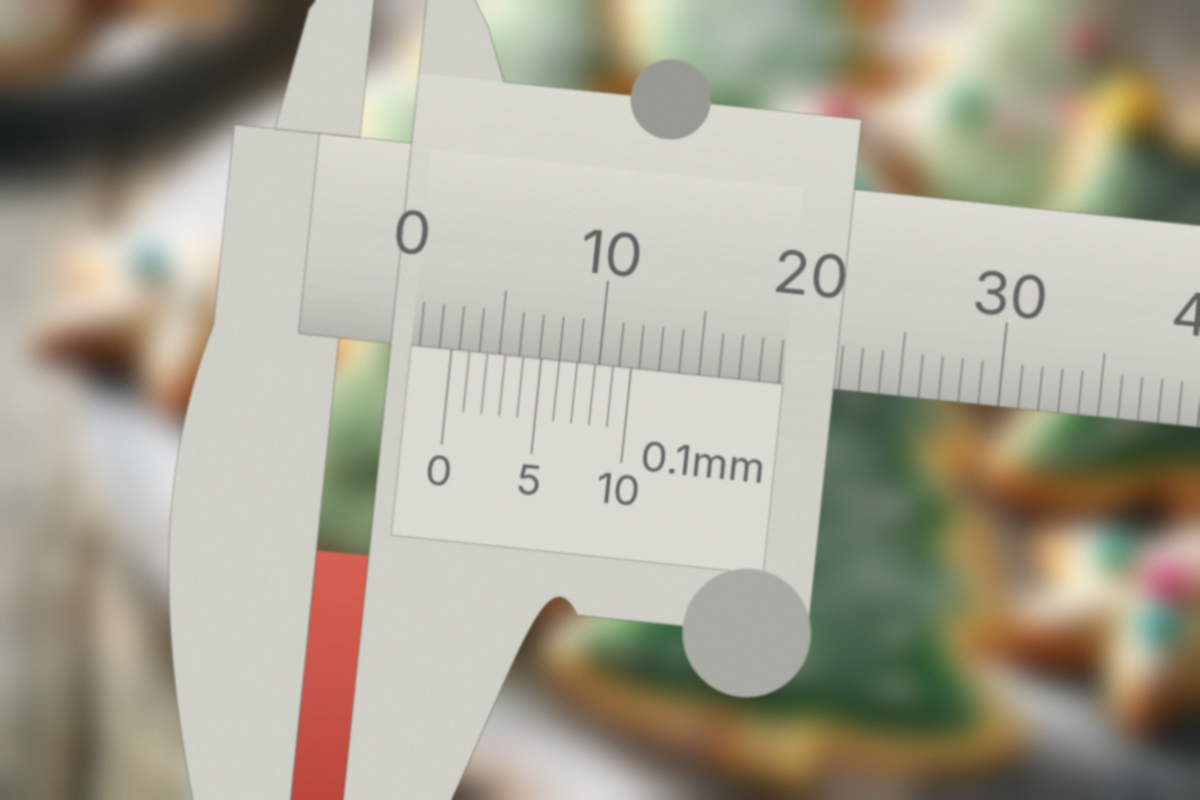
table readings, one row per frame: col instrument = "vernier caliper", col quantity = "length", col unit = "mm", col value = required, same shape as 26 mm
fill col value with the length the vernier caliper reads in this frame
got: 2.6 mm
